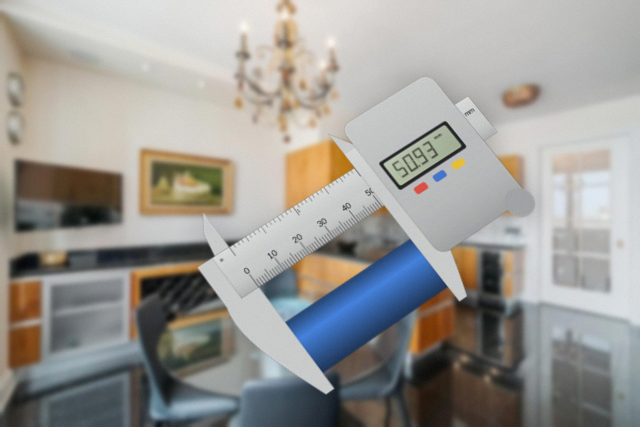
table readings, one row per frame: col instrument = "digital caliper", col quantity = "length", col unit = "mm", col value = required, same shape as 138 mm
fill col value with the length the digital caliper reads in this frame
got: 50.93 mm
